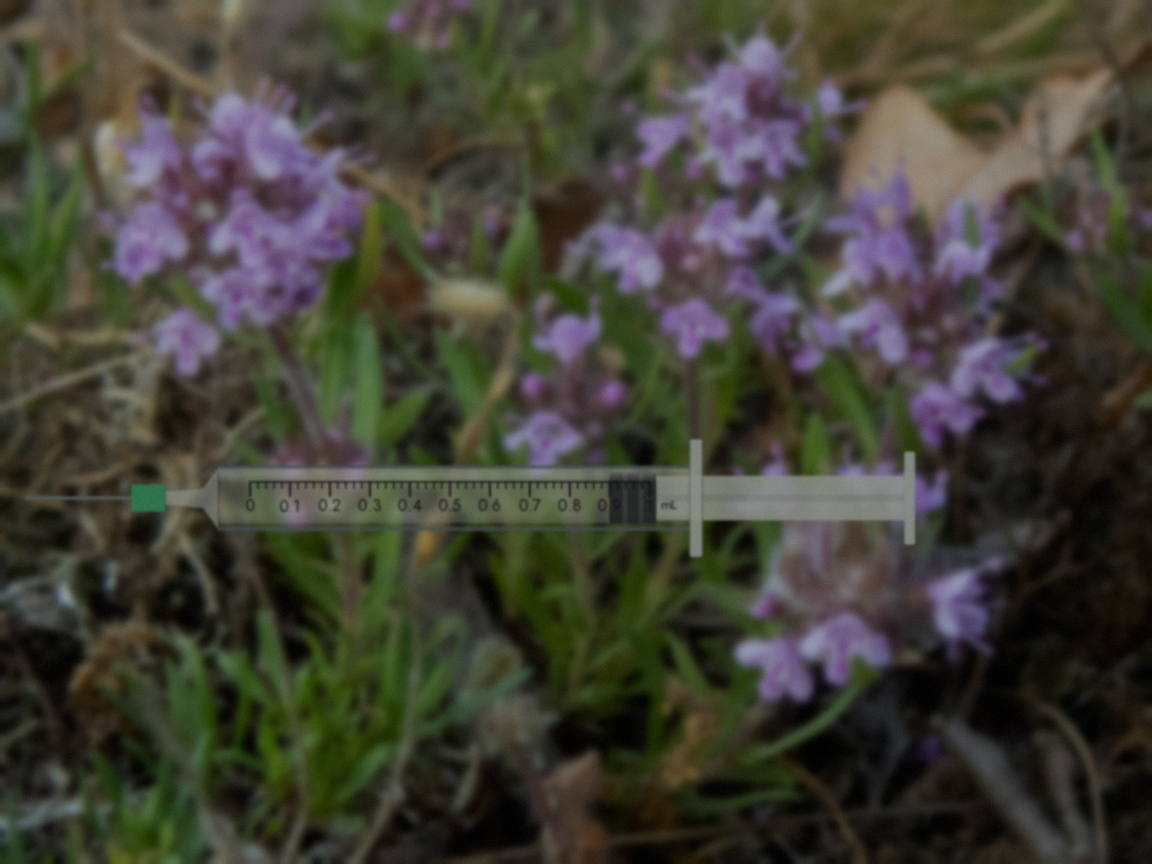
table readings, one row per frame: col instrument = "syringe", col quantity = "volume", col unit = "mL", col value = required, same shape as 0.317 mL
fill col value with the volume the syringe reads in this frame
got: 0.9 mL
